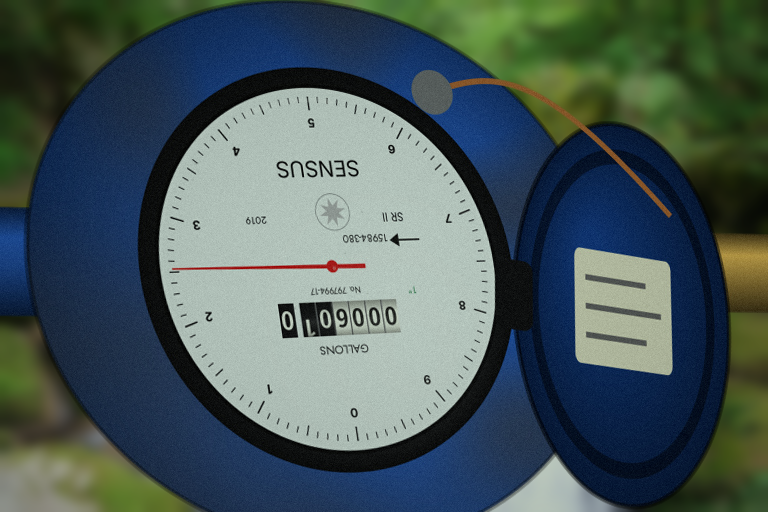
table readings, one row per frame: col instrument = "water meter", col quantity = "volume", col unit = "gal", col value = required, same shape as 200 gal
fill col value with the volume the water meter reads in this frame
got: 6012.5 gal
